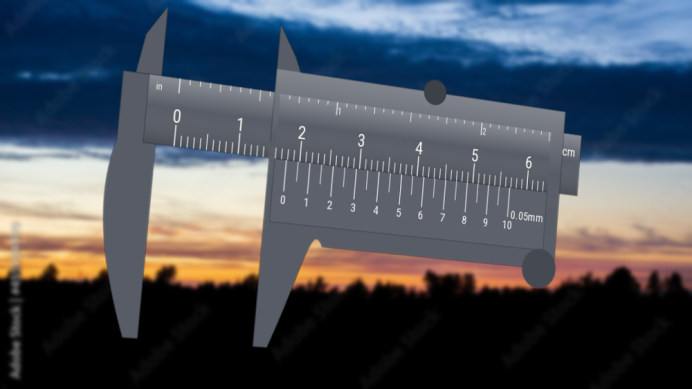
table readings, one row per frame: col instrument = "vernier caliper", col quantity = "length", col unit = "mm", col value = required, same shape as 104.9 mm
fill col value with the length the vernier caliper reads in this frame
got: 17.8 mm
